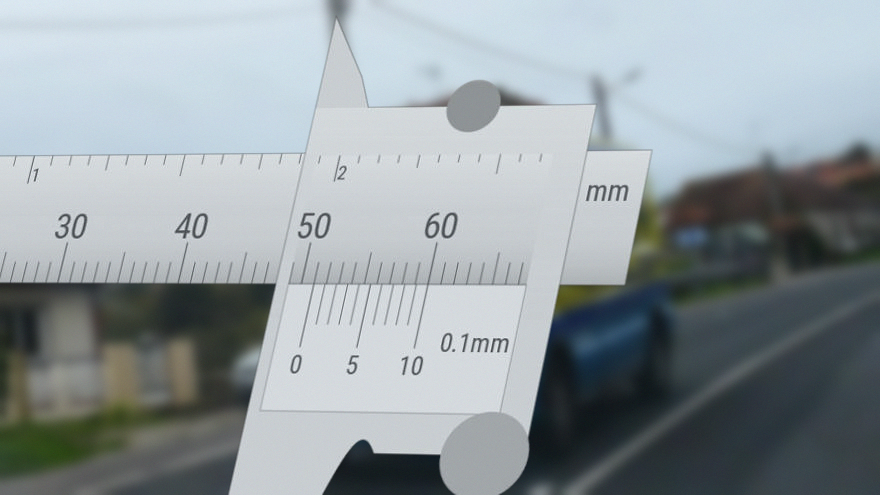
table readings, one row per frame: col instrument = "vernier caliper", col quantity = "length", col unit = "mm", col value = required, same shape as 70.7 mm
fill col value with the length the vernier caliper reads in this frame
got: 51.0 mm
